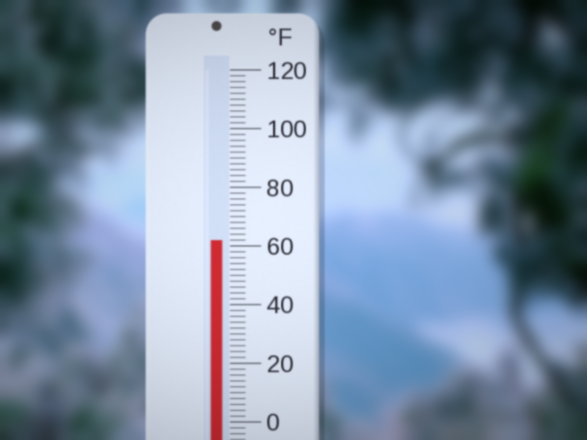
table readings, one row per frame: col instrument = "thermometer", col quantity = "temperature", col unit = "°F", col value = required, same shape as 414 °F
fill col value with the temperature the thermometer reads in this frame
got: 62 °F
